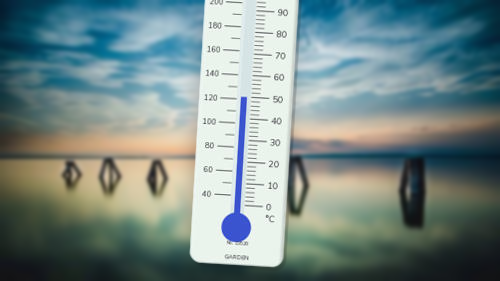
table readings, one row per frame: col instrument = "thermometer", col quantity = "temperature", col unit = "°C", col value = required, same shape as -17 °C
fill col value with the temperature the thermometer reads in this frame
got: 50 °C
